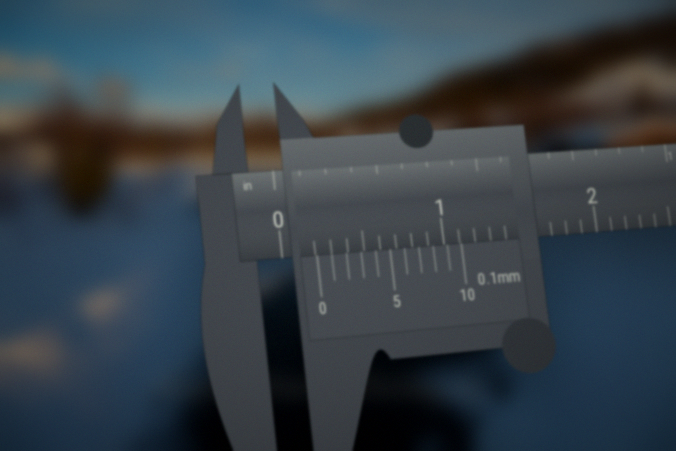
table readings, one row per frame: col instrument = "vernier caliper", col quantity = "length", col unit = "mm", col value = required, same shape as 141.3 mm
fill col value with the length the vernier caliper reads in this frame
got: 2.1 mm
